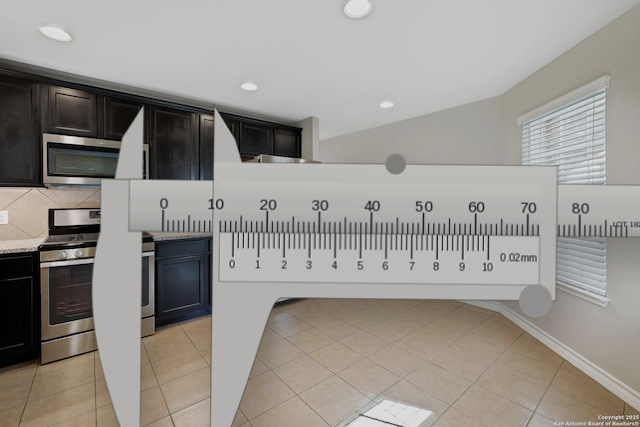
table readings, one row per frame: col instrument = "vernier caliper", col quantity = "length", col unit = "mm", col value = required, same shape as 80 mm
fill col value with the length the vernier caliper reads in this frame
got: 13.5 mm
